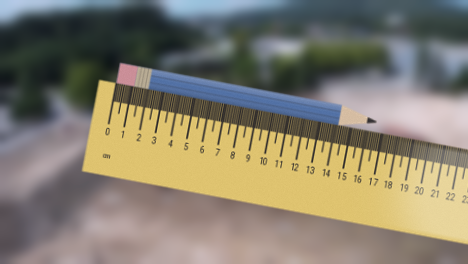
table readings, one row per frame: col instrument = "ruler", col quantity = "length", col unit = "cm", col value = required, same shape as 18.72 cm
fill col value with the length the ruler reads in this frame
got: 16.5 cm
